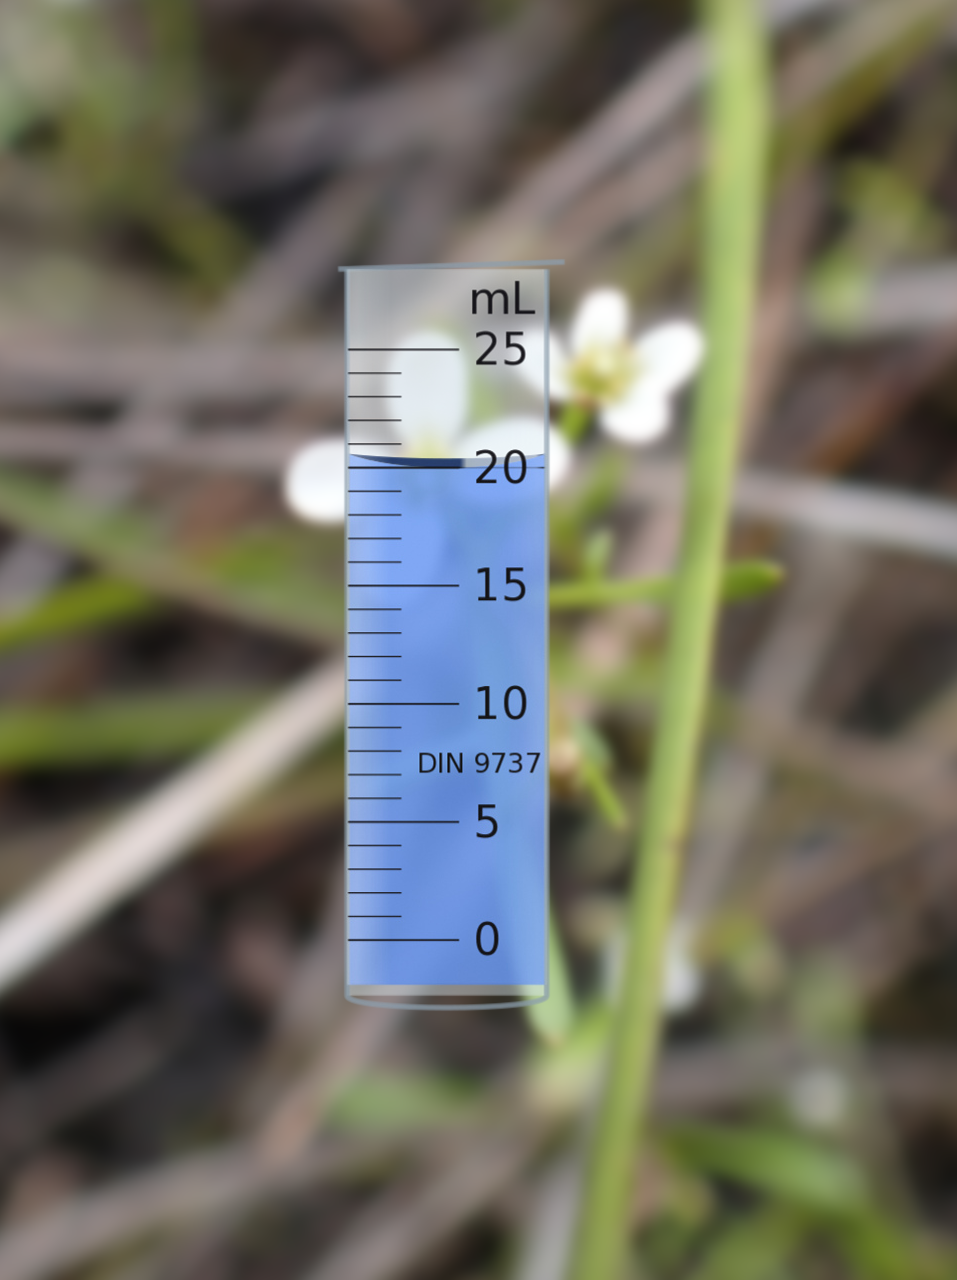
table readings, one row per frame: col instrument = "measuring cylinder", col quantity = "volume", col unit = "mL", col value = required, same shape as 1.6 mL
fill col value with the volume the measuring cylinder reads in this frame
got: 20 mL
